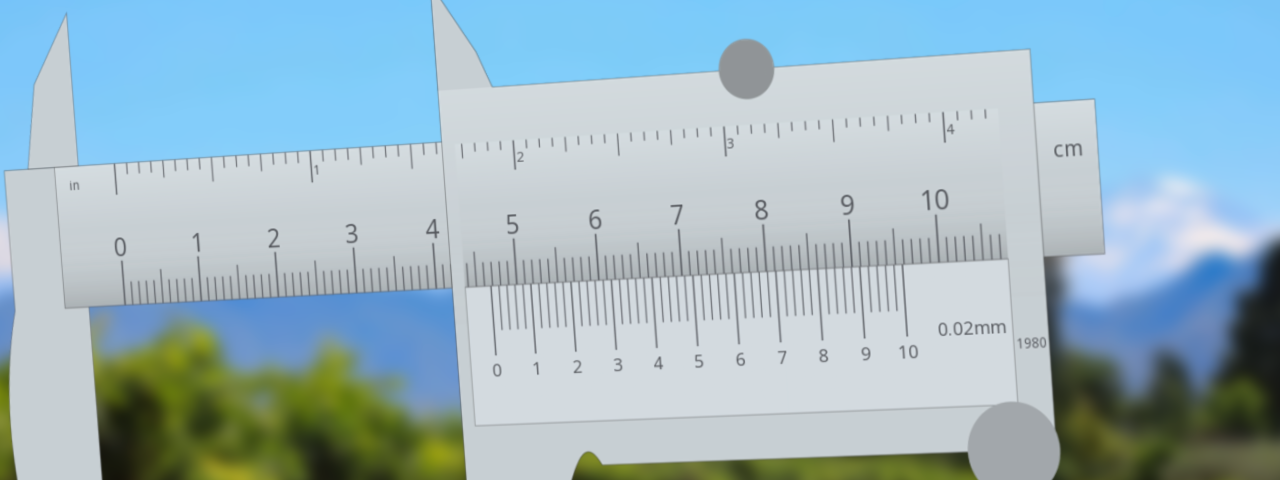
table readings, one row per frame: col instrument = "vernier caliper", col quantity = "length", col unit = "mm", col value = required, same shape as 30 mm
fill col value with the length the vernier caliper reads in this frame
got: 46.8 mm
